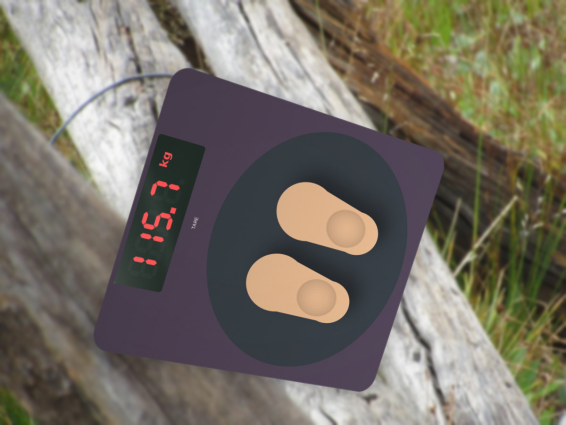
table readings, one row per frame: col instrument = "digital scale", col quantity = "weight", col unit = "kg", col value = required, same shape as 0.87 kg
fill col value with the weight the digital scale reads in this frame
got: 115.7 kg
